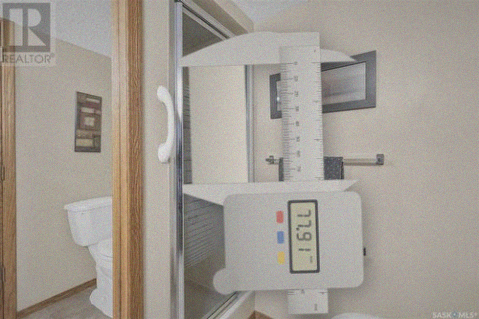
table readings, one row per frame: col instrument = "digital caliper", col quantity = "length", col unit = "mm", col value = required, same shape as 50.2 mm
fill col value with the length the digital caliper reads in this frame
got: 77.91 mm
